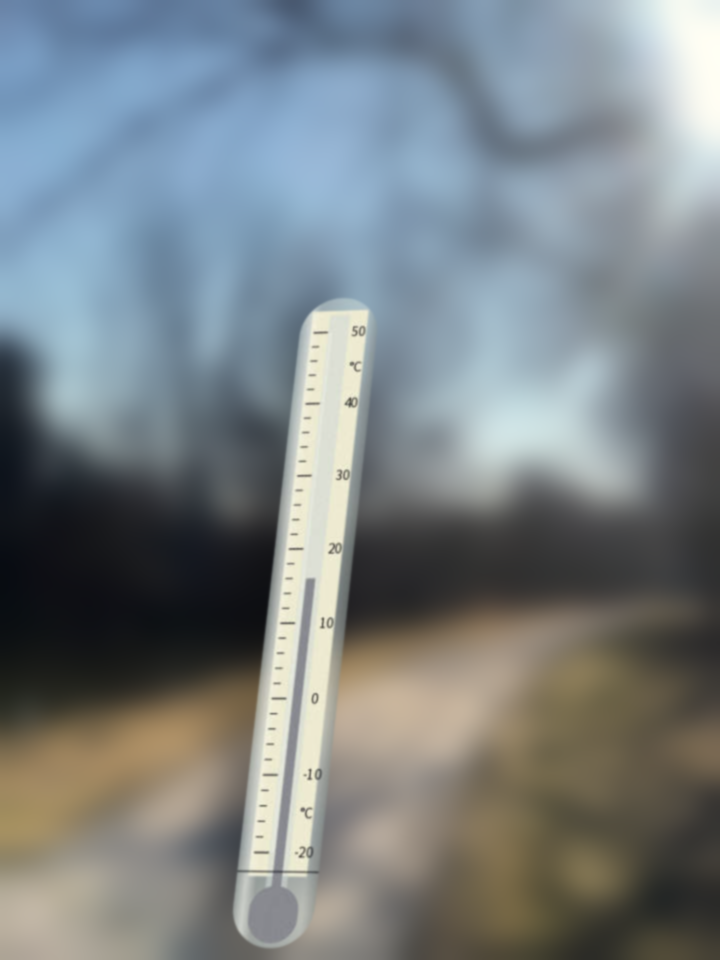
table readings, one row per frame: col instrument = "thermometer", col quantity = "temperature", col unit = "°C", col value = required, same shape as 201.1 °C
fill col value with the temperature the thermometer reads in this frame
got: 16 °C
